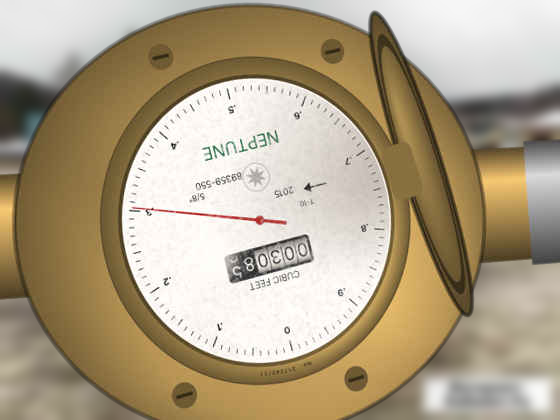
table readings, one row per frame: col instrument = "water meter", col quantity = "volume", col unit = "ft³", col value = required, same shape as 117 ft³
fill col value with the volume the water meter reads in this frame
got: 3085.30 ft³
